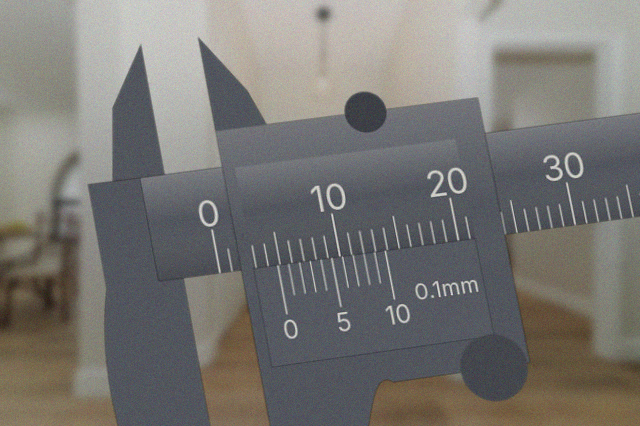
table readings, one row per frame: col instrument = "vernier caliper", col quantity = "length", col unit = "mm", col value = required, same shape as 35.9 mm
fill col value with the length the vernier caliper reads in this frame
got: 4.8 mm
